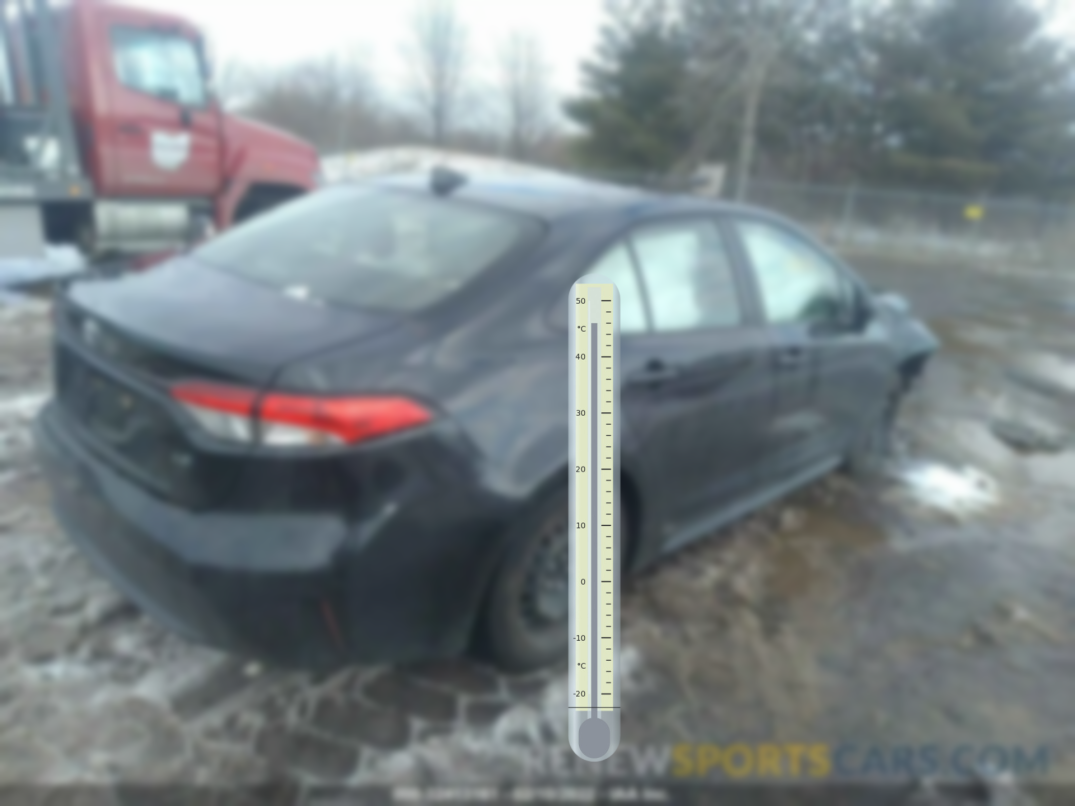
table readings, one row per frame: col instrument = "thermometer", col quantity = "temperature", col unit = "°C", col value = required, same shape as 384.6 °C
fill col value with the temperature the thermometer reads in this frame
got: 46 °C
